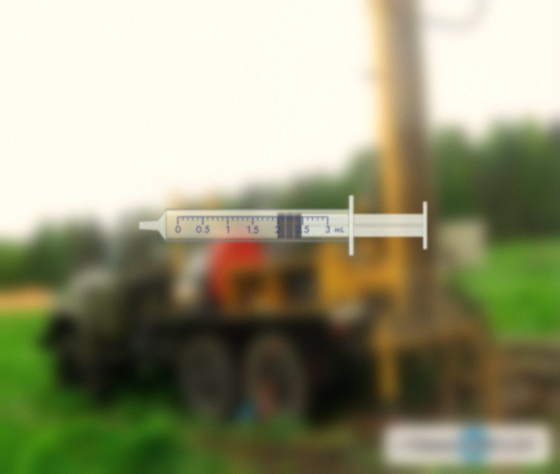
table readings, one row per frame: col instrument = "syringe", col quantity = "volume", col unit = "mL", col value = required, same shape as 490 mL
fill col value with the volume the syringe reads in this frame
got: 2 mL
